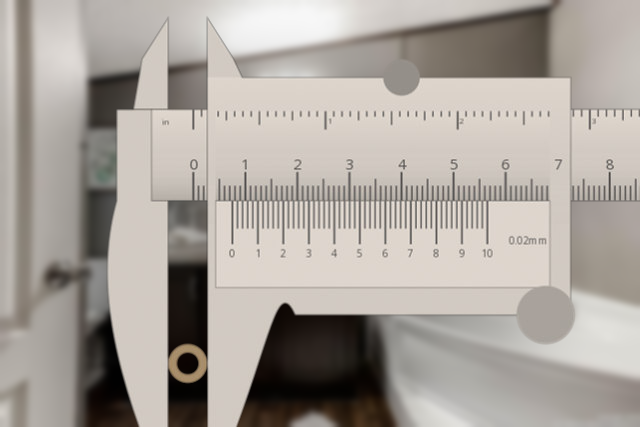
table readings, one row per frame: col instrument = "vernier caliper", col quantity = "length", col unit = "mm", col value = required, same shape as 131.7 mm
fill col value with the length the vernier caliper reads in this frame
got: 7.5 mm
